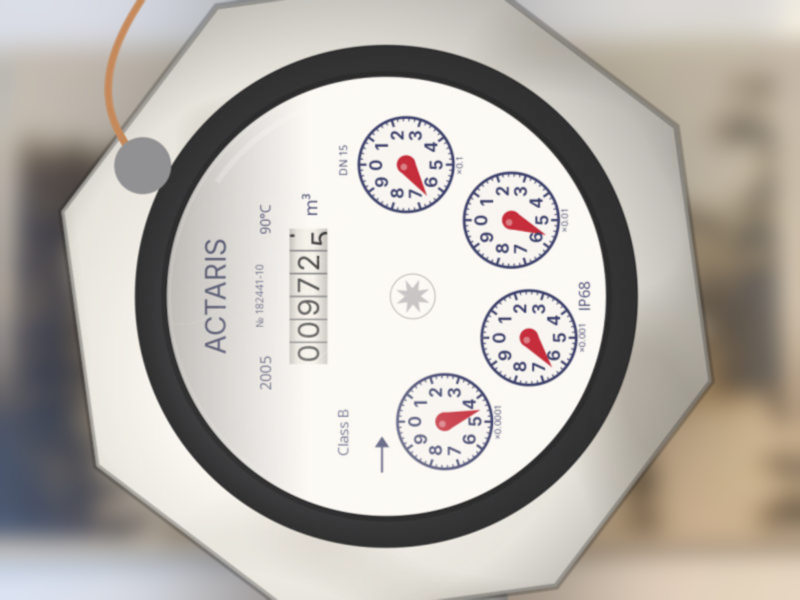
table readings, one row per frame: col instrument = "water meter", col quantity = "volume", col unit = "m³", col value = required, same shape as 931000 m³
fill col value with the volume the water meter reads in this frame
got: 9724.6564 m³
